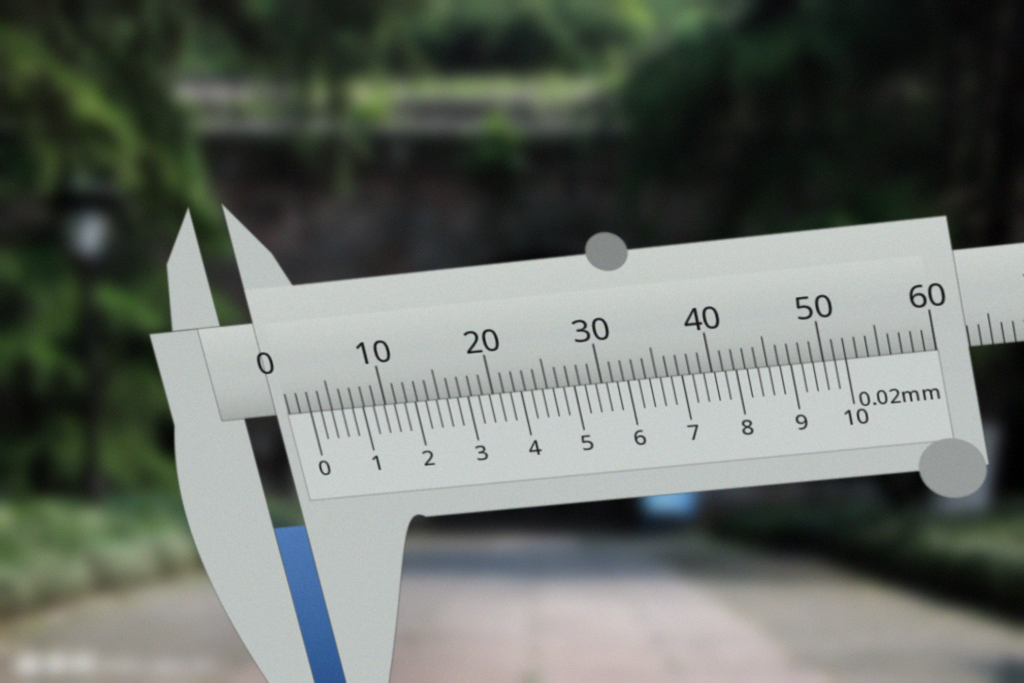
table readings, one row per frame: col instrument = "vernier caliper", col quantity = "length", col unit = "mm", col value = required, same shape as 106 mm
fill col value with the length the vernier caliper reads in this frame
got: 3.0 mm
